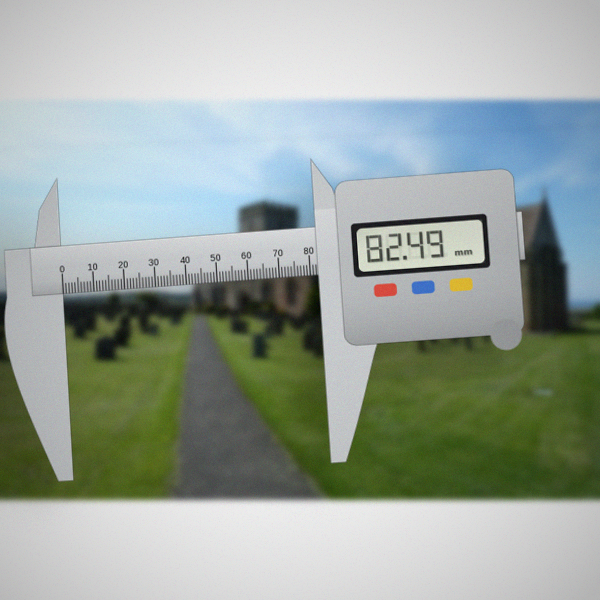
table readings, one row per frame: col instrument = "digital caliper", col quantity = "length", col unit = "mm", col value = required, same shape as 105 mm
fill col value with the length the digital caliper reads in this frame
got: 82.49 mm
